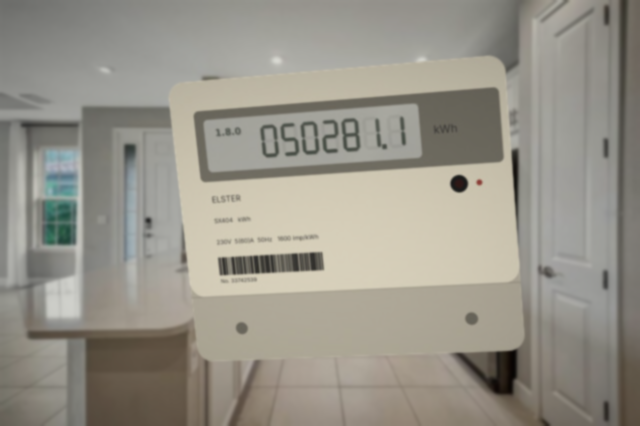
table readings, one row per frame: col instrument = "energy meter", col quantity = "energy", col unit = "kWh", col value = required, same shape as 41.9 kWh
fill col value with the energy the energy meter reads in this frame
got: 50281.1 kWh
